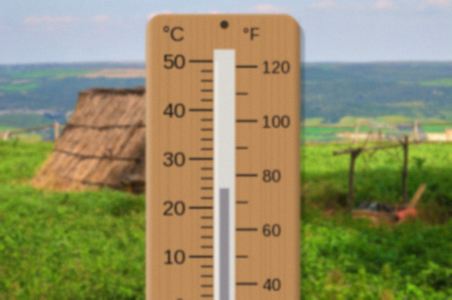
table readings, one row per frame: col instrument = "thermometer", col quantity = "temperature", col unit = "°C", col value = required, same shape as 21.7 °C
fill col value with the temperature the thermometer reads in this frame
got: 24 °C
